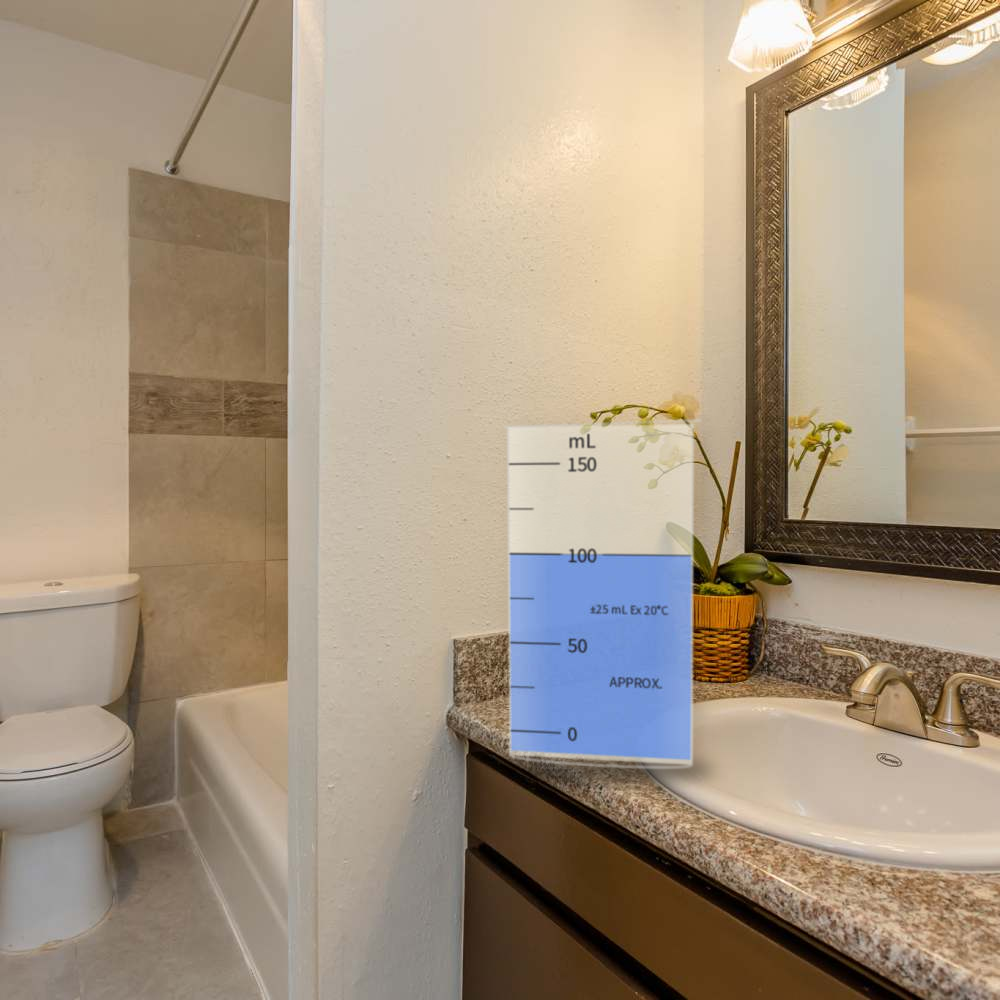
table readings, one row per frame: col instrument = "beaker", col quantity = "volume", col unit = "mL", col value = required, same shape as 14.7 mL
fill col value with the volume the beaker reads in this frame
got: 100 mL
